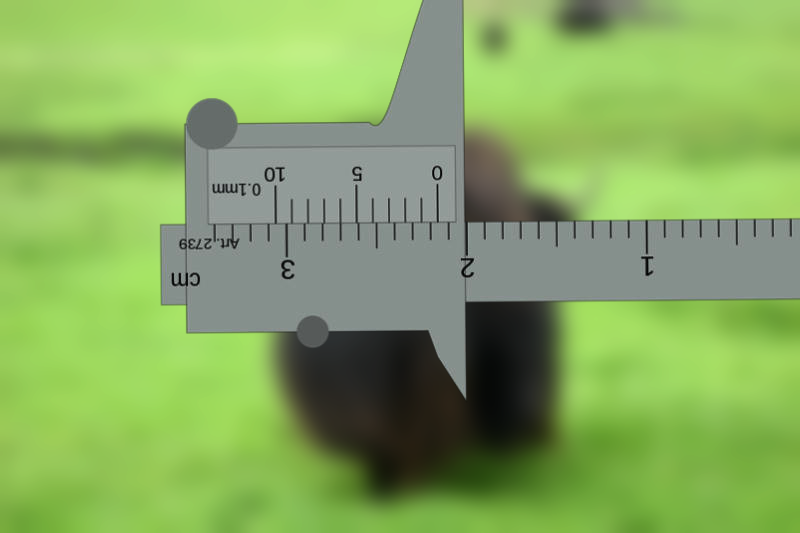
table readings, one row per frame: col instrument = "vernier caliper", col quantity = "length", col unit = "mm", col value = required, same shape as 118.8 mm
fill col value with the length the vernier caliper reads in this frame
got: 21.6 mm
